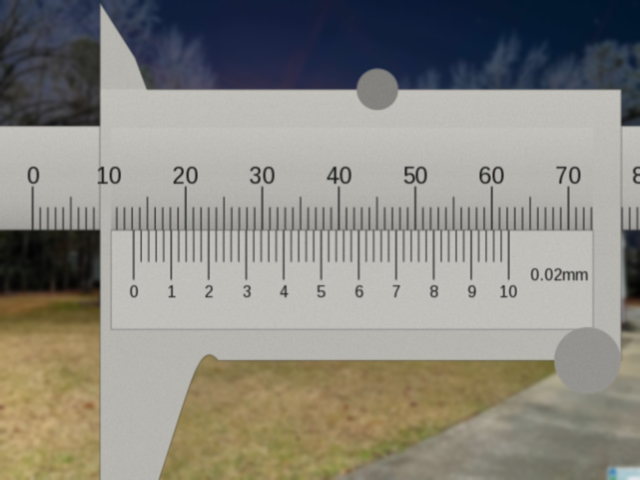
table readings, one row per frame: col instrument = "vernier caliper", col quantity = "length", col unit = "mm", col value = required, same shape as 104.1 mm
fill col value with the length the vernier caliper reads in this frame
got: 13.2 mm
